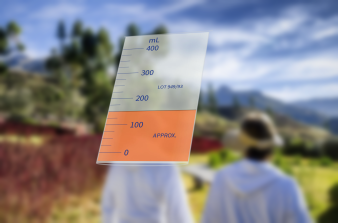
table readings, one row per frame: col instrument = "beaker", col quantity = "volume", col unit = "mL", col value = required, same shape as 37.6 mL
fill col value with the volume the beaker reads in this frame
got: 150 mL
